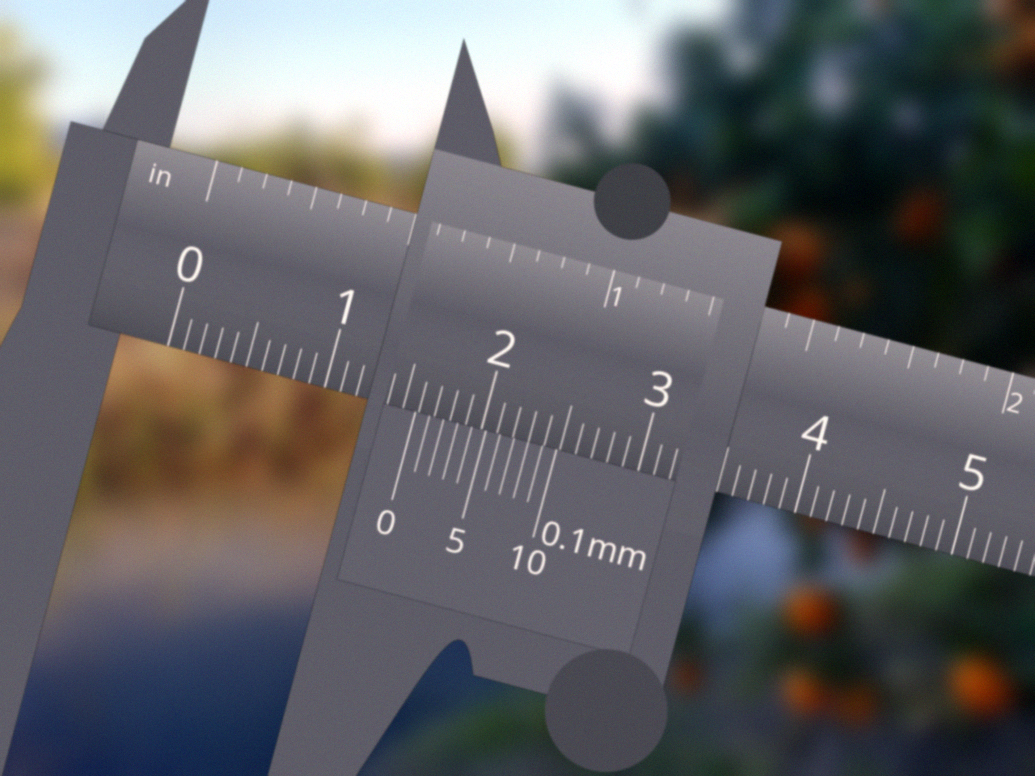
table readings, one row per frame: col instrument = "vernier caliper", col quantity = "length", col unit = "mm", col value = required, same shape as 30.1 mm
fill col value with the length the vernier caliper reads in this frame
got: 15.8 mm
